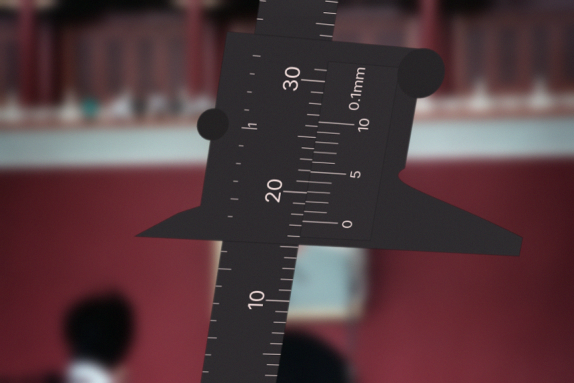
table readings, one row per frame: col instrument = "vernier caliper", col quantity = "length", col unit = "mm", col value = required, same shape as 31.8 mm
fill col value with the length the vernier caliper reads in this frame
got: 17.4 mm
